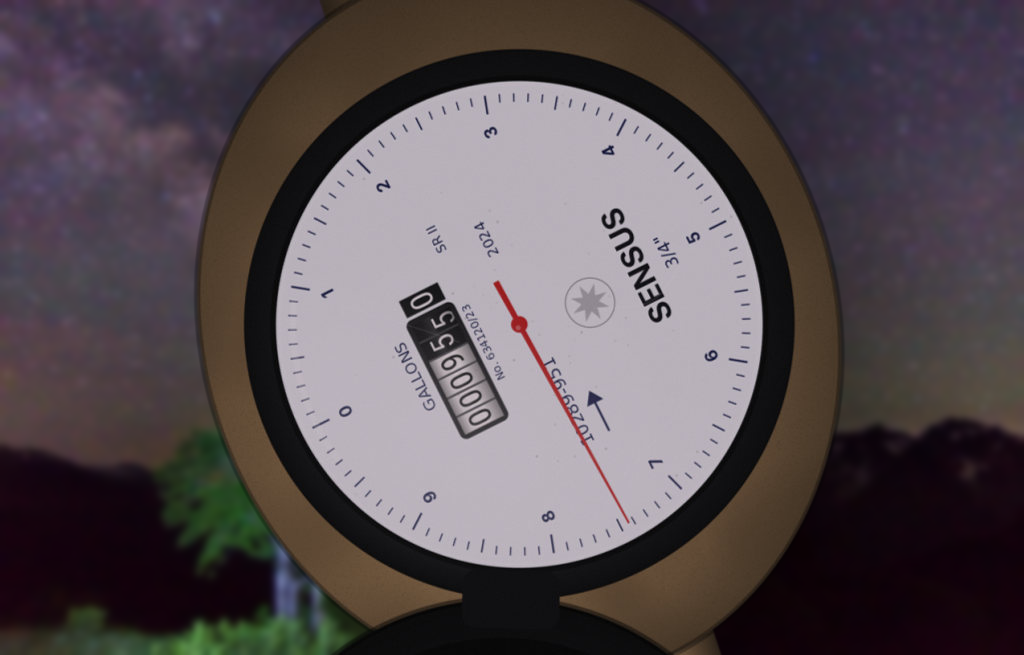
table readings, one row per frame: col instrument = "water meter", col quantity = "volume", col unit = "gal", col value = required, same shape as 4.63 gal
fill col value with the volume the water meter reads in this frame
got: 9547.4 gal
